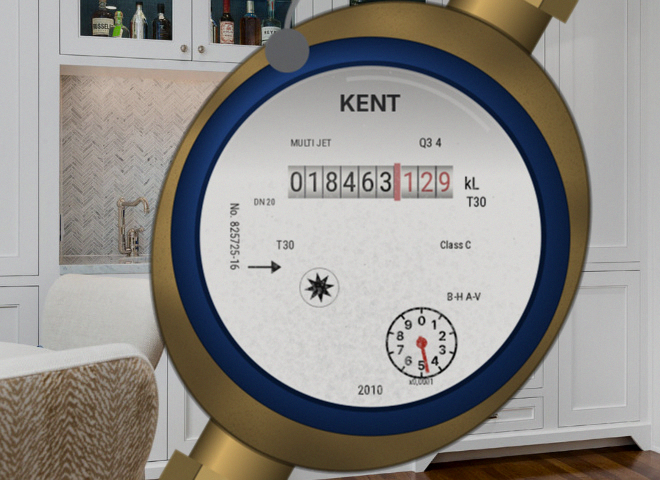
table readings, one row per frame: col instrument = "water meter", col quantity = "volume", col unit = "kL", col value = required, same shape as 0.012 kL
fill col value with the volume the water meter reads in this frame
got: 18463.1294 kL
